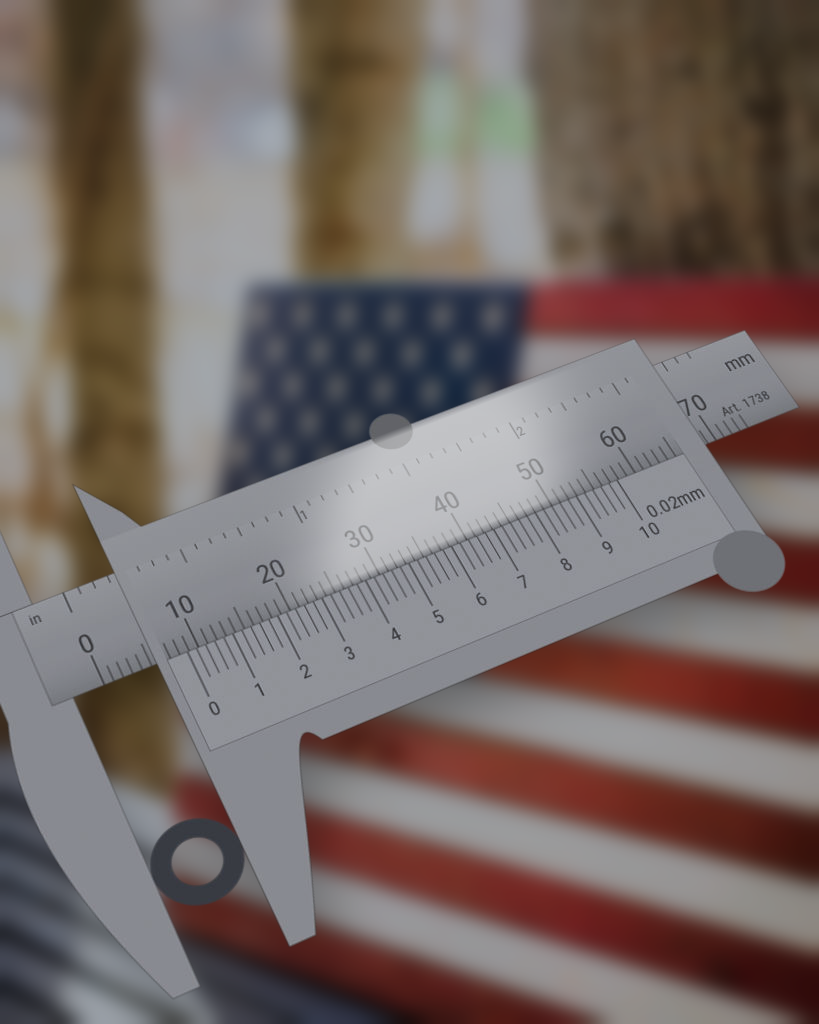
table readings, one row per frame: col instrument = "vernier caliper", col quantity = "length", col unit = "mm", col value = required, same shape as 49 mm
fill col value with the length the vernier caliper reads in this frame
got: 8.8 mm
